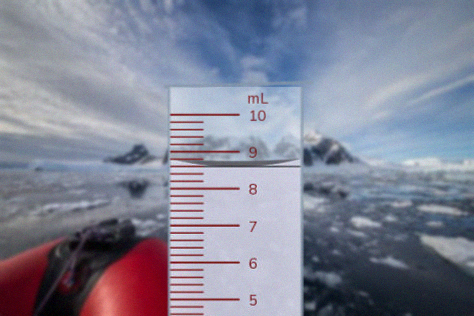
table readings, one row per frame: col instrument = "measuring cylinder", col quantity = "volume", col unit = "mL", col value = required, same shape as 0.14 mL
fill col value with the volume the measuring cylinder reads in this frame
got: 8.6 mL
